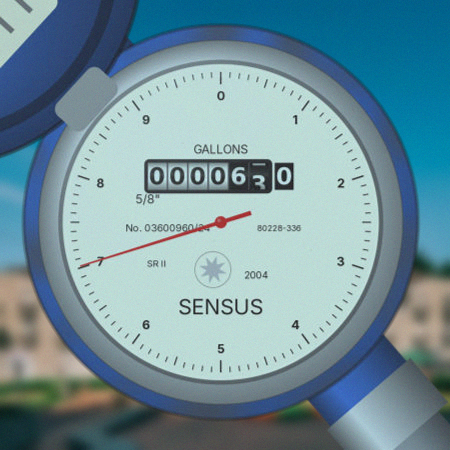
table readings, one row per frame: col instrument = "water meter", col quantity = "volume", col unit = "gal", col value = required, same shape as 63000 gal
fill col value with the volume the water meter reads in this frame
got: 627.0 gal
